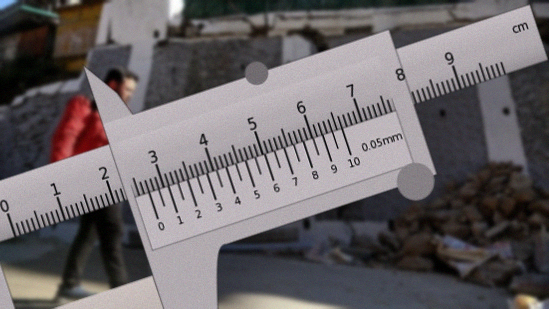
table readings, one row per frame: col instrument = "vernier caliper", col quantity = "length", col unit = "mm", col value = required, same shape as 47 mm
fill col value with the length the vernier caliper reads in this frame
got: 27.0 mm
